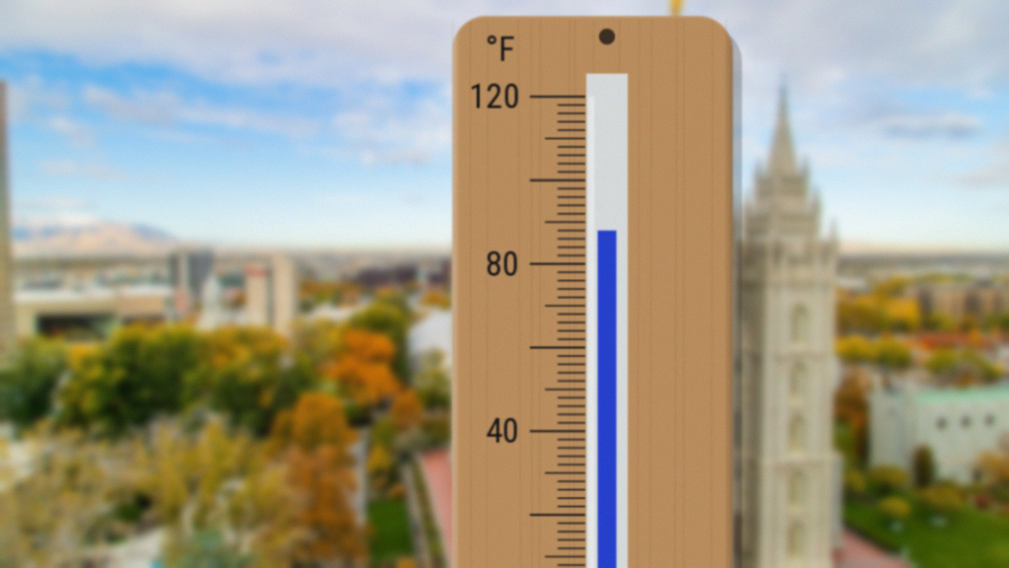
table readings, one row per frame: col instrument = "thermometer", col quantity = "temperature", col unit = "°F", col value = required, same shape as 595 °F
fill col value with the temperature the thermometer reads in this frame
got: 88 °F
